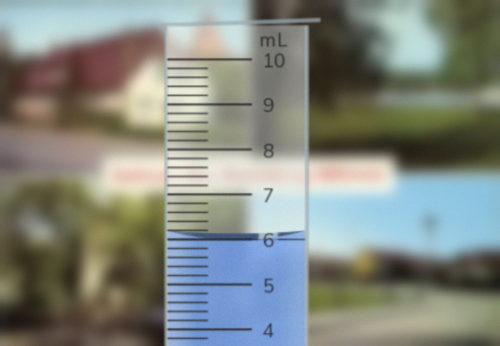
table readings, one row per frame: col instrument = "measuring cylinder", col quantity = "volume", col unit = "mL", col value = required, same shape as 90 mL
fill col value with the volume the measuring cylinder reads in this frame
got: 6 mL
